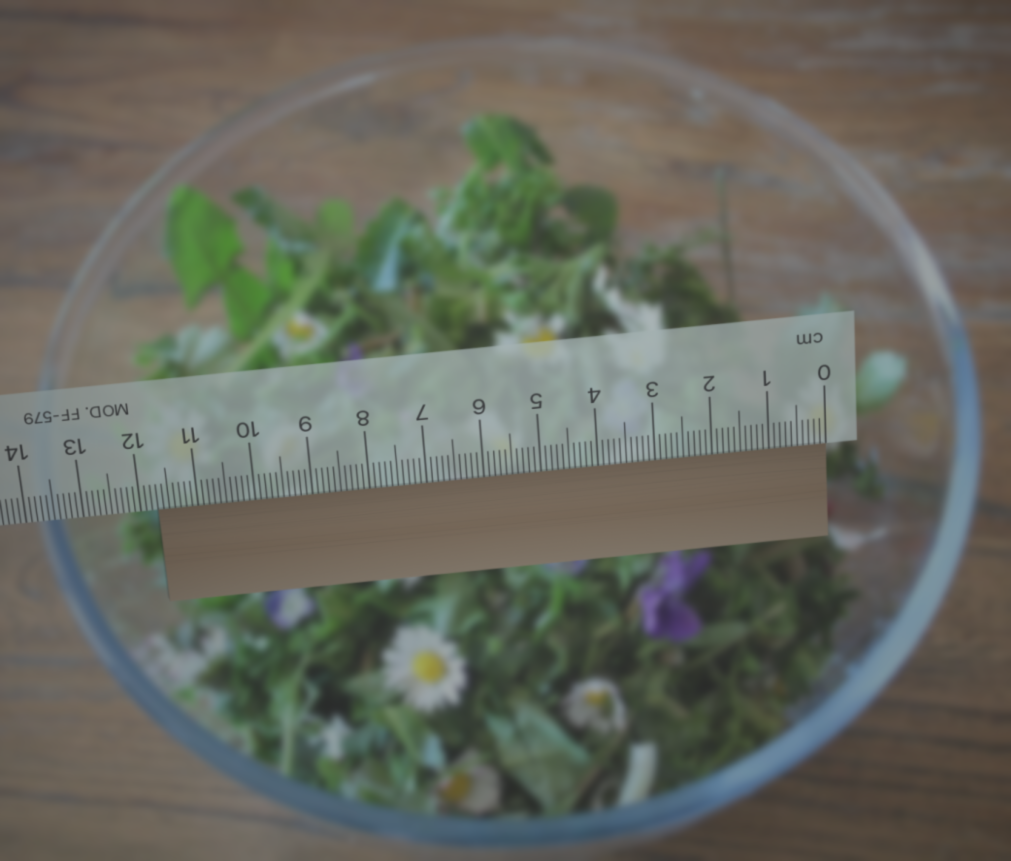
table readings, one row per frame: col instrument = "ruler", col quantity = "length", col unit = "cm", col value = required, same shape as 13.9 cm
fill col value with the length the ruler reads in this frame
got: 11.7 cm
